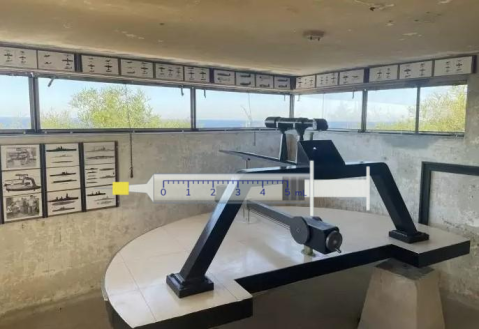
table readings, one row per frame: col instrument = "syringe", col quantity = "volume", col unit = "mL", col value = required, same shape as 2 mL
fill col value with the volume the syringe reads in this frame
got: 4.8 mL
